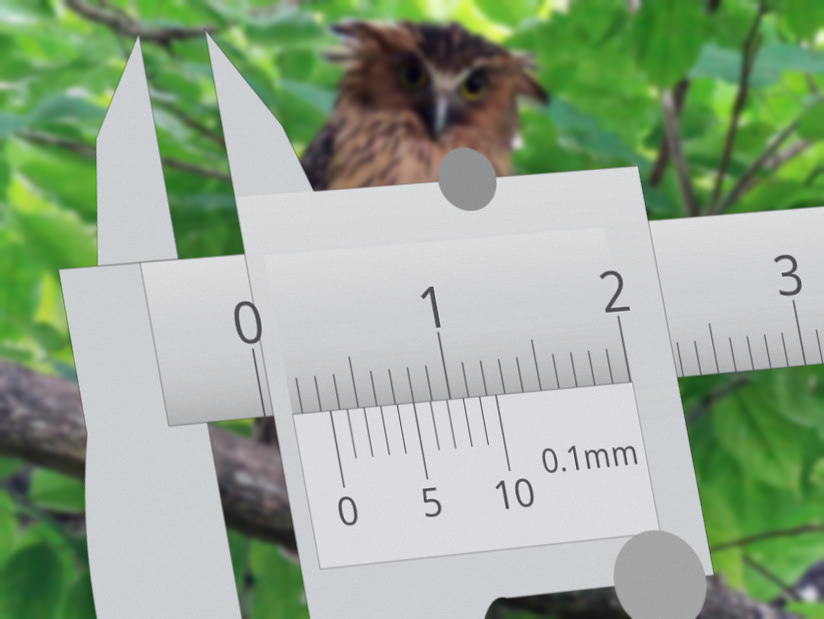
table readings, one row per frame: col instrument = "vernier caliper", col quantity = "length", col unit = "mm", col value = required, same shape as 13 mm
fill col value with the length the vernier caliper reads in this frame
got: 3.5 mm
